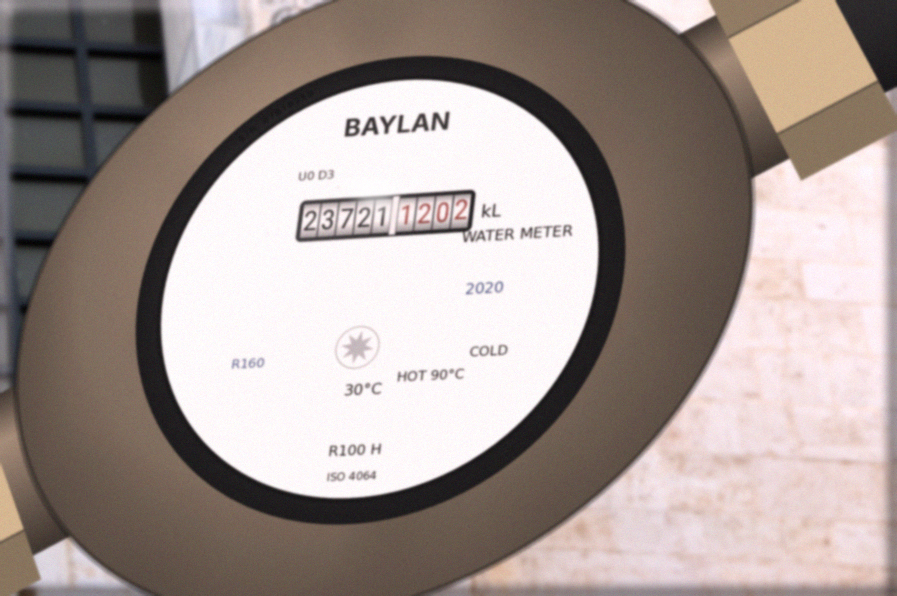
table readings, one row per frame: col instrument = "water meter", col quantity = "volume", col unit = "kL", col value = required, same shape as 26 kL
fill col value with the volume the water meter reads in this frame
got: 23721.1202 kL
